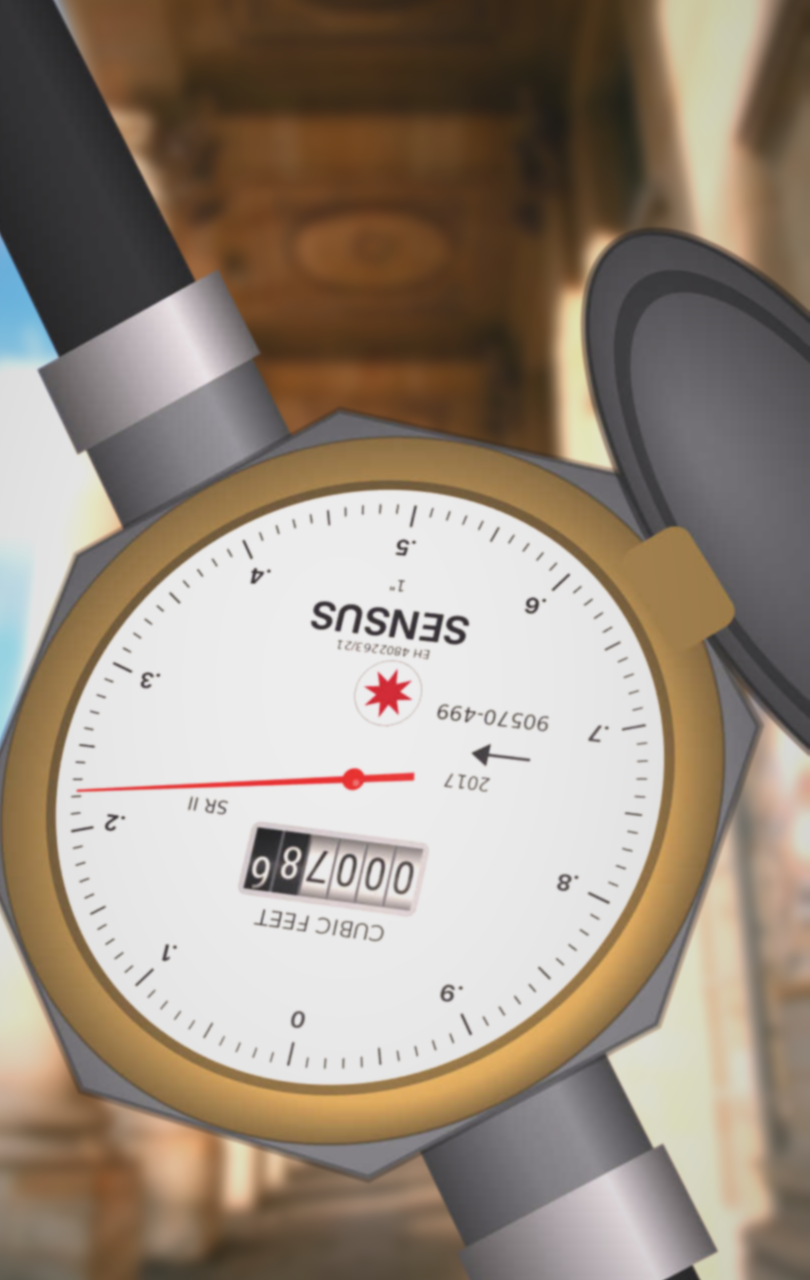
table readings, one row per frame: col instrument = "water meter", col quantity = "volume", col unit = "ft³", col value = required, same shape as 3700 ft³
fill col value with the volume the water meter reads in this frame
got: 786.22 ft³
